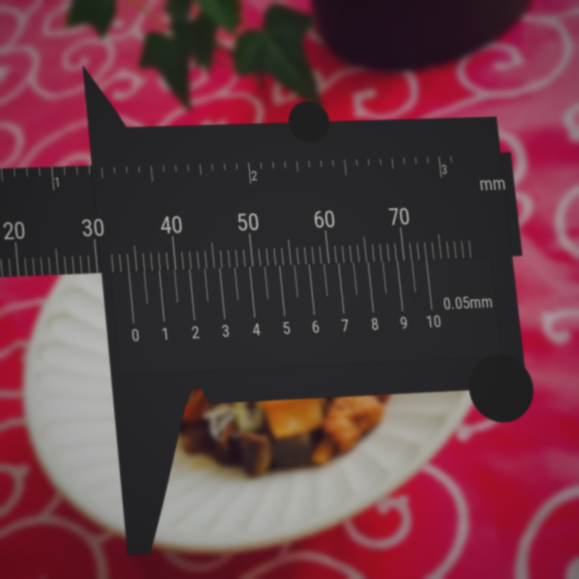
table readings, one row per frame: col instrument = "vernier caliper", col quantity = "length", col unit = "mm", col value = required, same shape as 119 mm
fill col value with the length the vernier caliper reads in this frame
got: 34.0 mm
